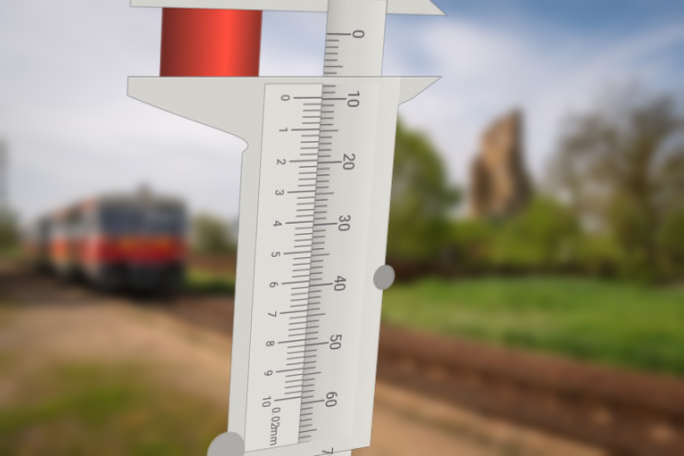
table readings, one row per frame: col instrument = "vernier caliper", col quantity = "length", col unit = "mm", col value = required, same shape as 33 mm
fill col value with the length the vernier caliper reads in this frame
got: 9.8 mm
